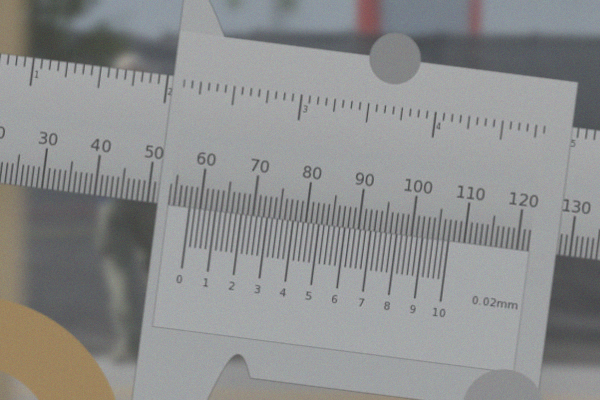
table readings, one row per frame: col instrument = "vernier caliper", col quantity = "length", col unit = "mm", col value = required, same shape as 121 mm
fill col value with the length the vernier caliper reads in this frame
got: 58.0 mm
